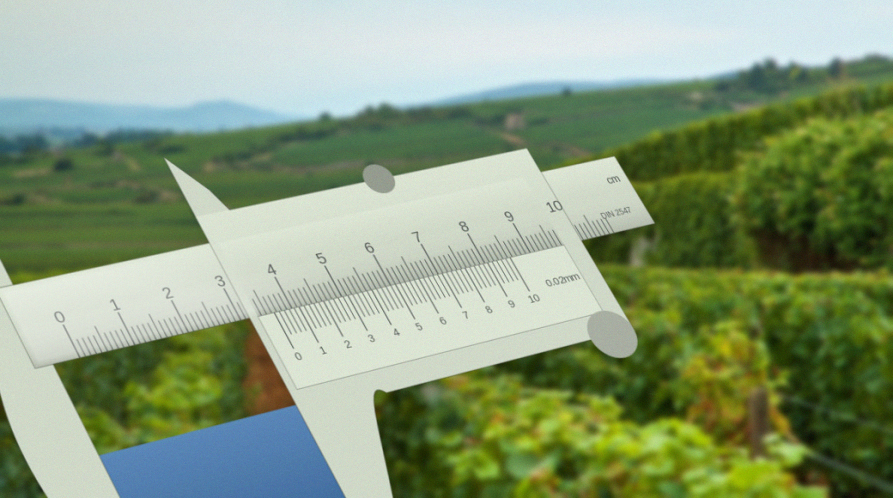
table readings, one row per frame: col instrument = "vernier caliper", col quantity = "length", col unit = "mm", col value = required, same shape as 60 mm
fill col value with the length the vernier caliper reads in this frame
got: 36.5 mm
